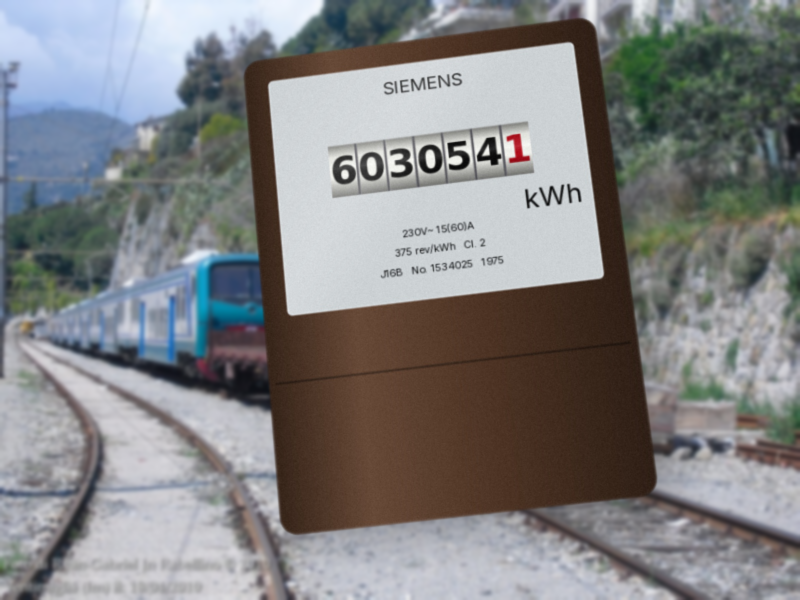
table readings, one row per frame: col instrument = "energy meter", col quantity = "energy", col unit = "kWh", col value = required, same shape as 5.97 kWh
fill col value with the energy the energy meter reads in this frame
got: 603054.1 kWh
